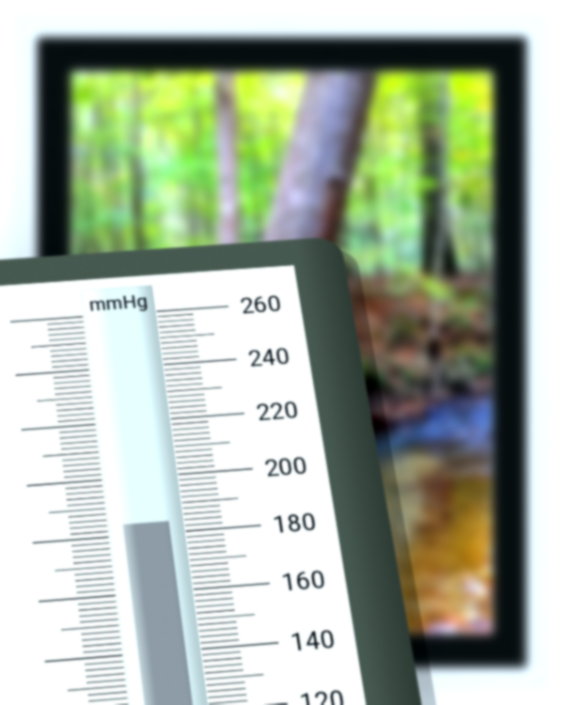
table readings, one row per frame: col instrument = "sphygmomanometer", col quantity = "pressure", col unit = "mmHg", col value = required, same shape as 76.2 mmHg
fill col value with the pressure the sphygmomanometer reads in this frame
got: 184 mmHg
